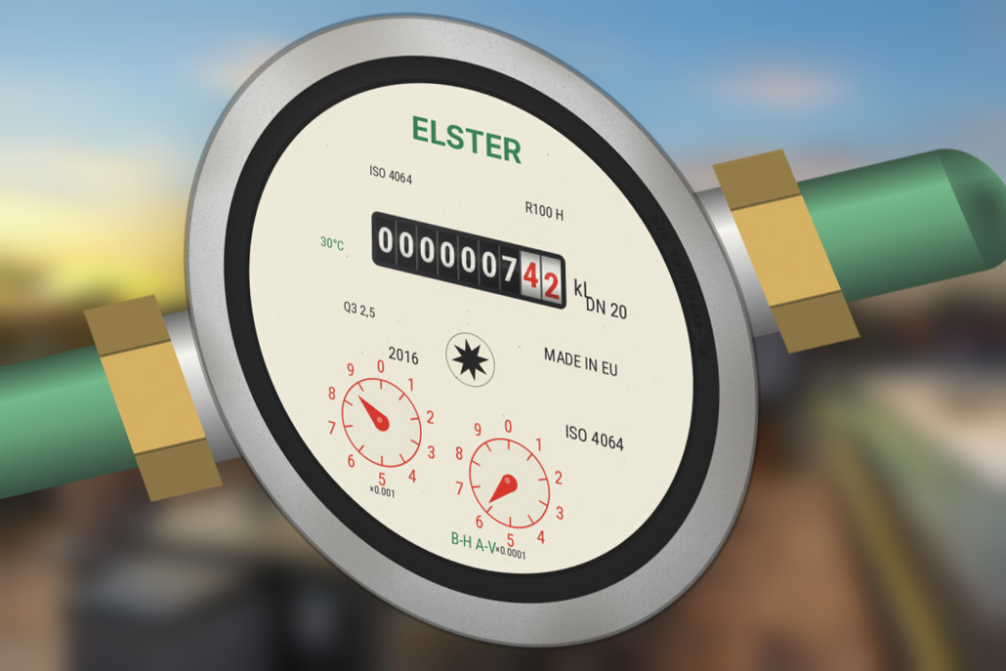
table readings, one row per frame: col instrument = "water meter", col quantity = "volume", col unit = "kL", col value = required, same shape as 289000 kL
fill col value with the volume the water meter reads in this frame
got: 7.4186 kL
